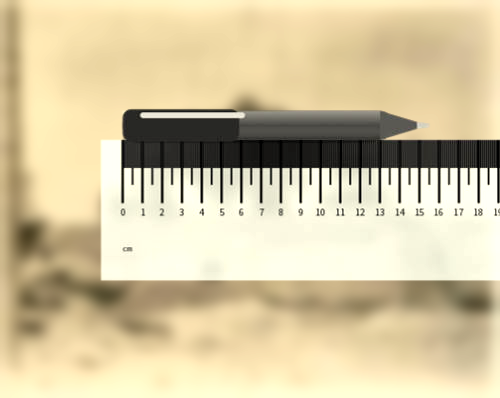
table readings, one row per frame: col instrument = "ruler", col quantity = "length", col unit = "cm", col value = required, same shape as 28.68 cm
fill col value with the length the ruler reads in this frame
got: 15.5 cm
